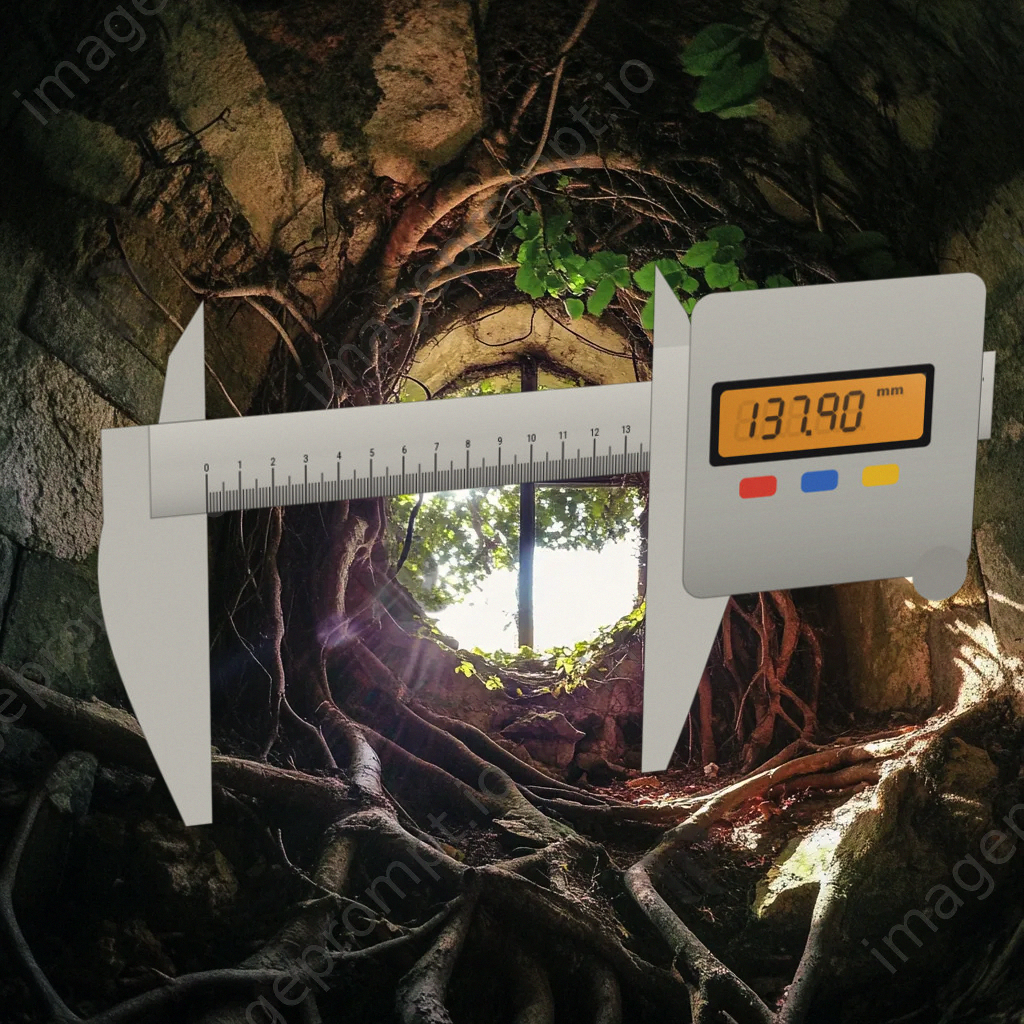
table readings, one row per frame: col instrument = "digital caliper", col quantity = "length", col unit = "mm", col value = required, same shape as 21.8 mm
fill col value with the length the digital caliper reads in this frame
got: 137.90 mm
